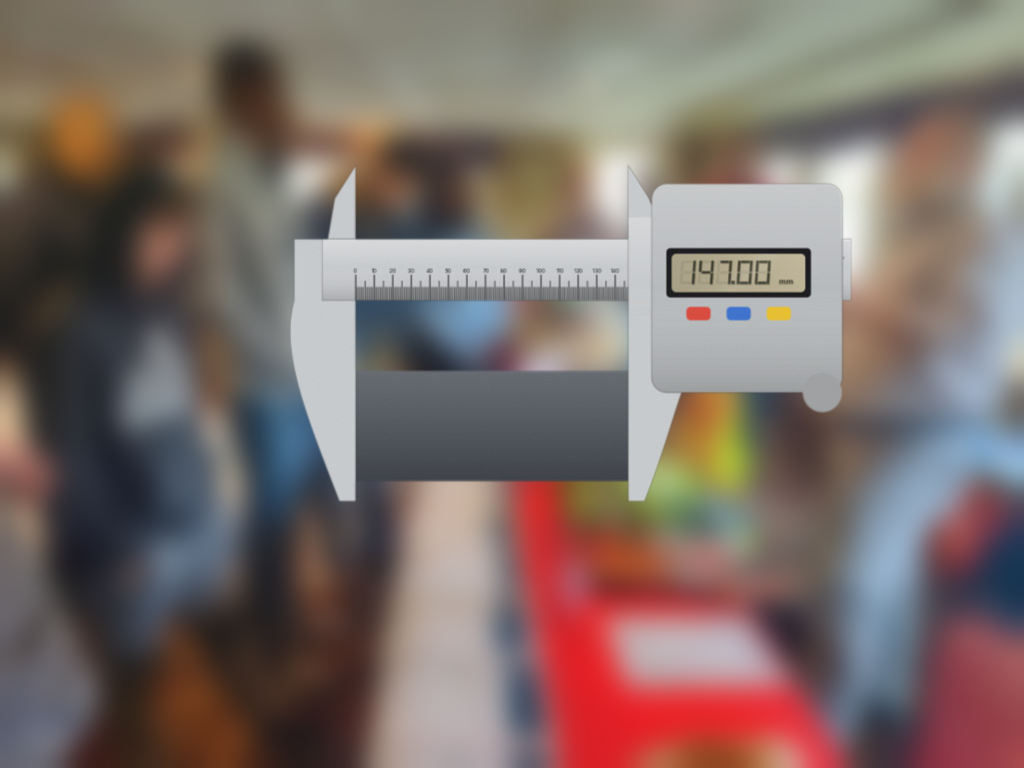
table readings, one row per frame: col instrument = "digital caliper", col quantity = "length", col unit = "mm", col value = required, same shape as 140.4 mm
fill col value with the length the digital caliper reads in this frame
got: 147.00 mm
